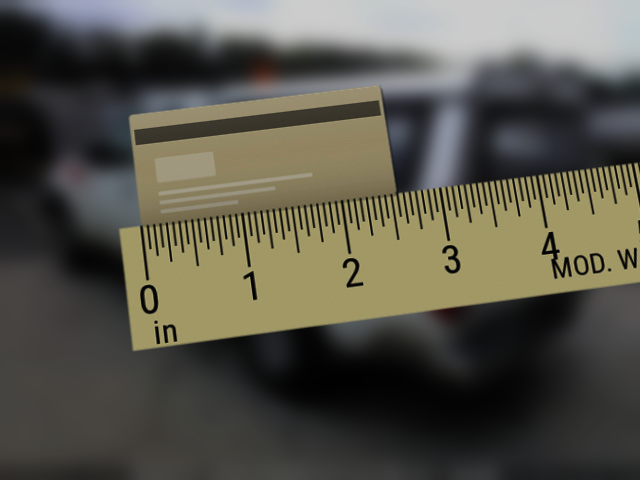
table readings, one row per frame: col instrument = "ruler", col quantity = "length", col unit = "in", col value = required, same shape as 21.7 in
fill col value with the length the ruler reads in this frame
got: 2.5625 in
